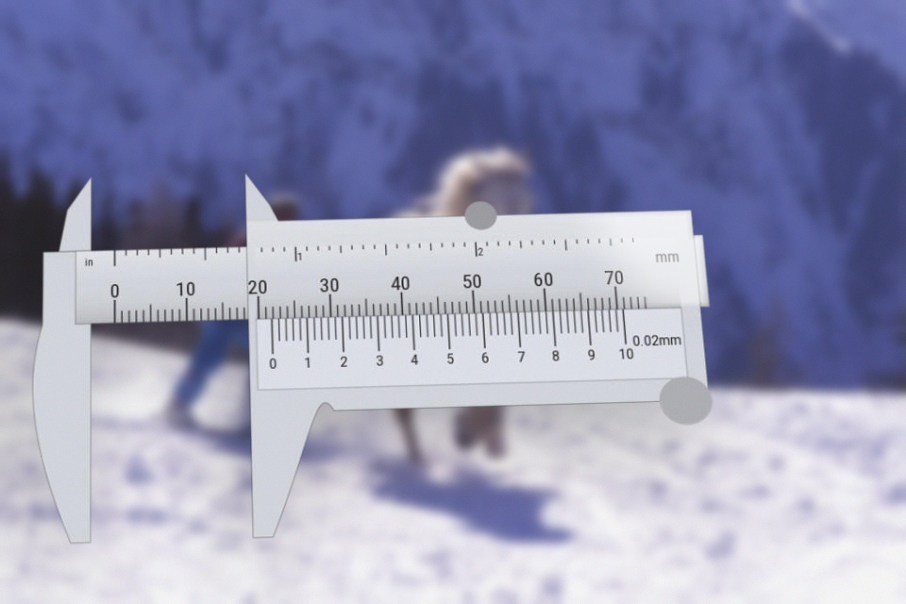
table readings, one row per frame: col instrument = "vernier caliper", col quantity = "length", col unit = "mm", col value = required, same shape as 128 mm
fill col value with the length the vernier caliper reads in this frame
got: 21.8 mm
